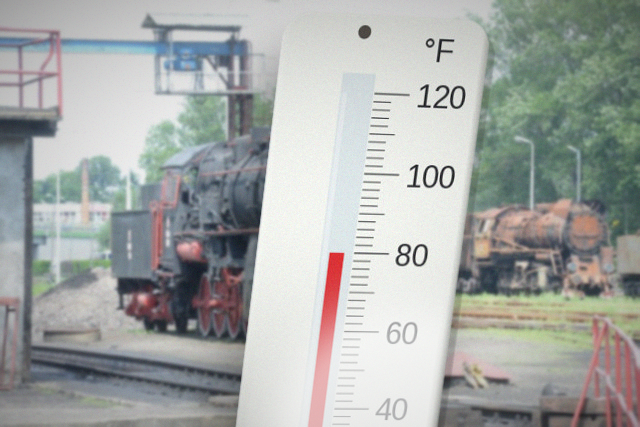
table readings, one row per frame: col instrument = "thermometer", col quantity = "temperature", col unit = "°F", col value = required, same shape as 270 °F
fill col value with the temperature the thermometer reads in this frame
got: 80 °F
